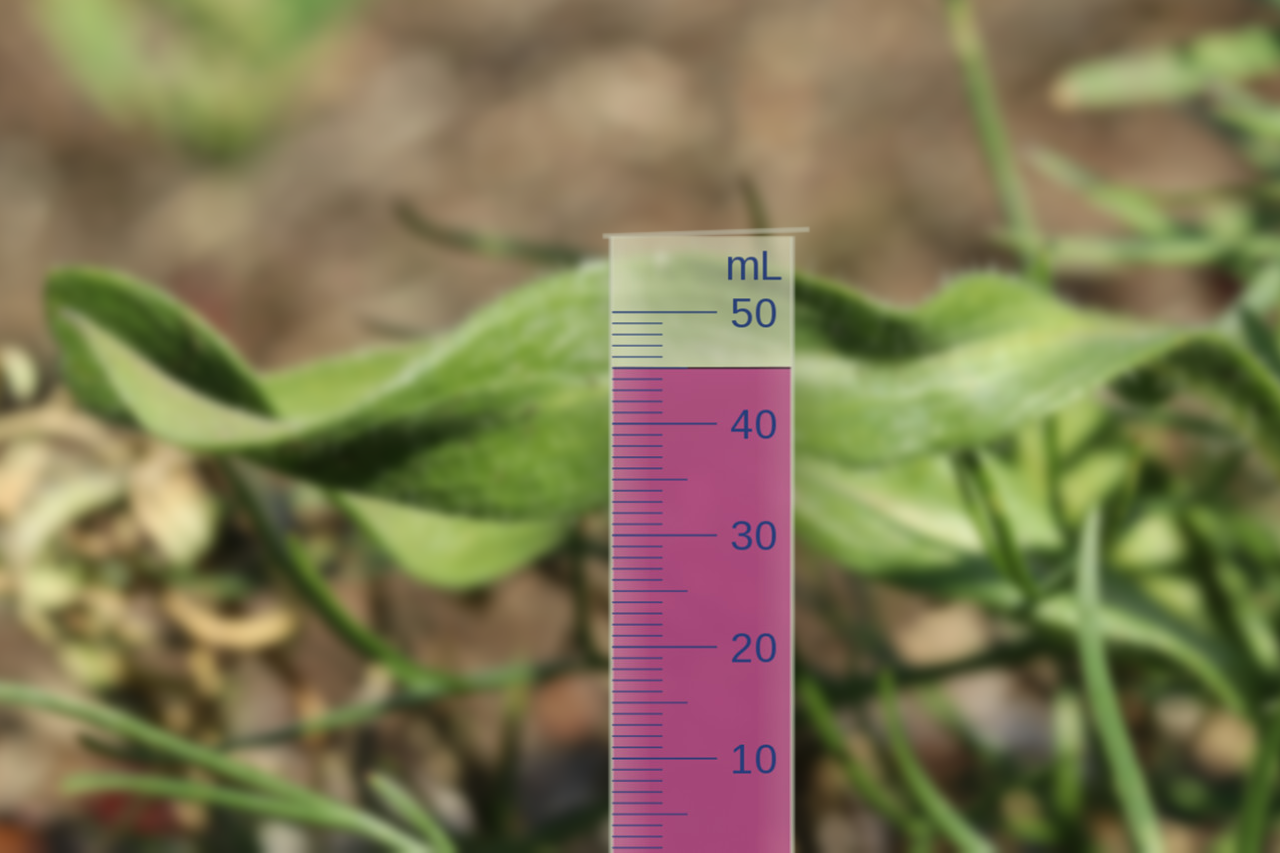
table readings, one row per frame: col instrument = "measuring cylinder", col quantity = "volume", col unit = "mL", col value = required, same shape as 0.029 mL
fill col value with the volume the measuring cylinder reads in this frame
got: 45 mL
